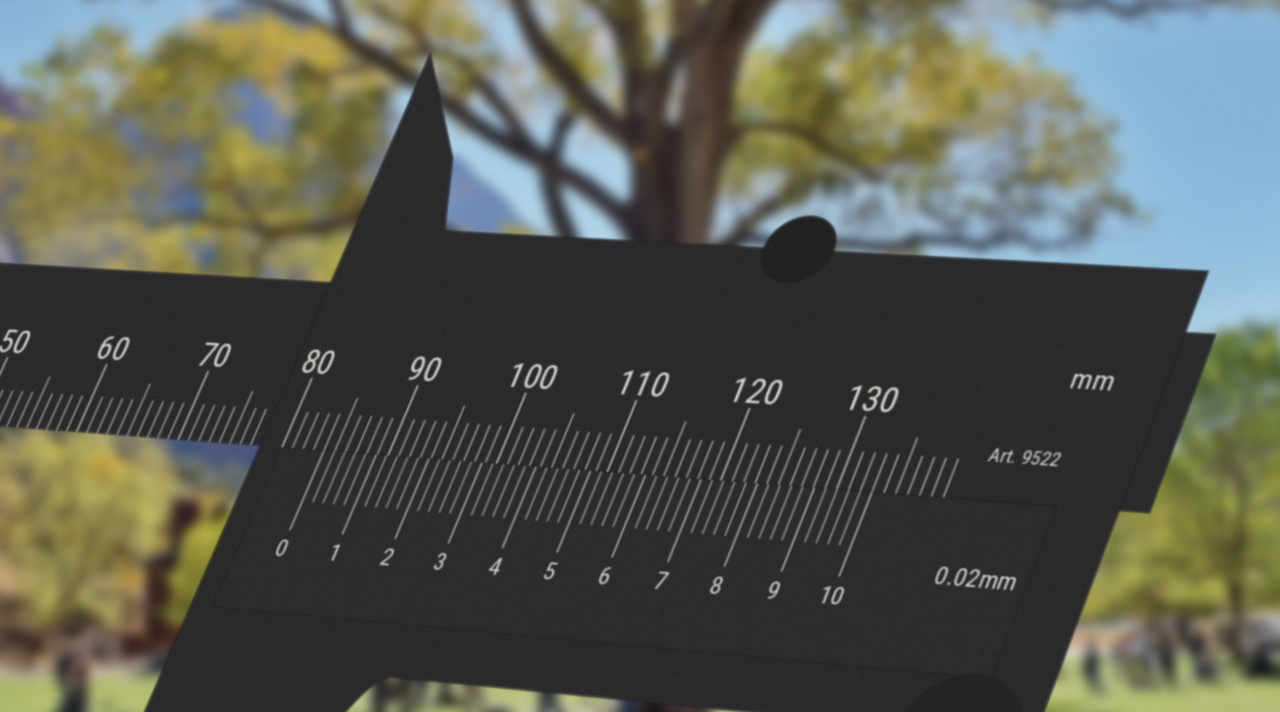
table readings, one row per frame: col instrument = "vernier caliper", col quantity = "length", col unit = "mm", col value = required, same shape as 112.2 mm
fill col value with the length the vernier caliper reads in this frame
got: 84.0 mm
